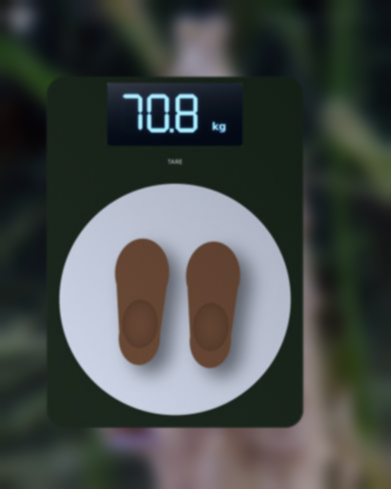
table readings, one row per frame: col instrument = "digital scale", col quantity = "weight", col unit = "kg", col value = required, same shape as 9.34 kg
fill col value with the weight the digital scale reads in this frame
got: 70.8 kg
